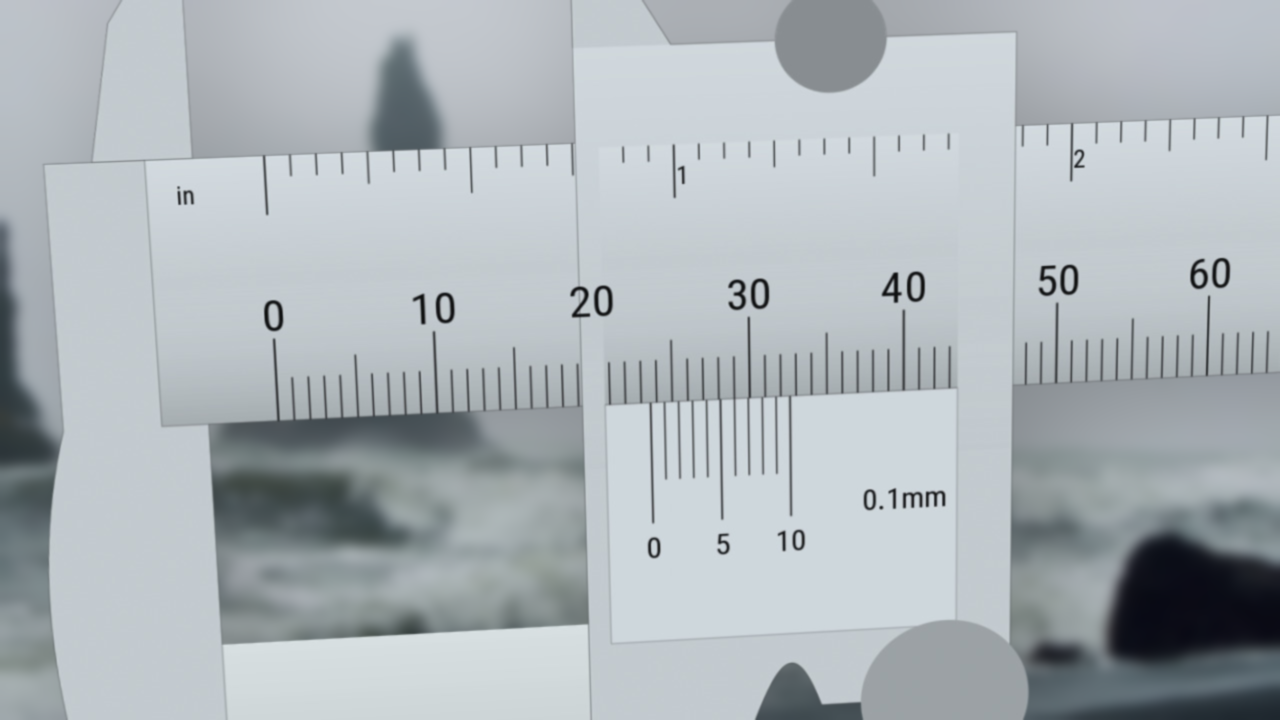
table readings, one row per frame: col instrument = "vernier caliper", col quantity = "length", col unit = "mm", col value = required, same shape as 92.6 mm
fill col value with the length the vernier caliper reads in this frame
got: 23.6 mm
